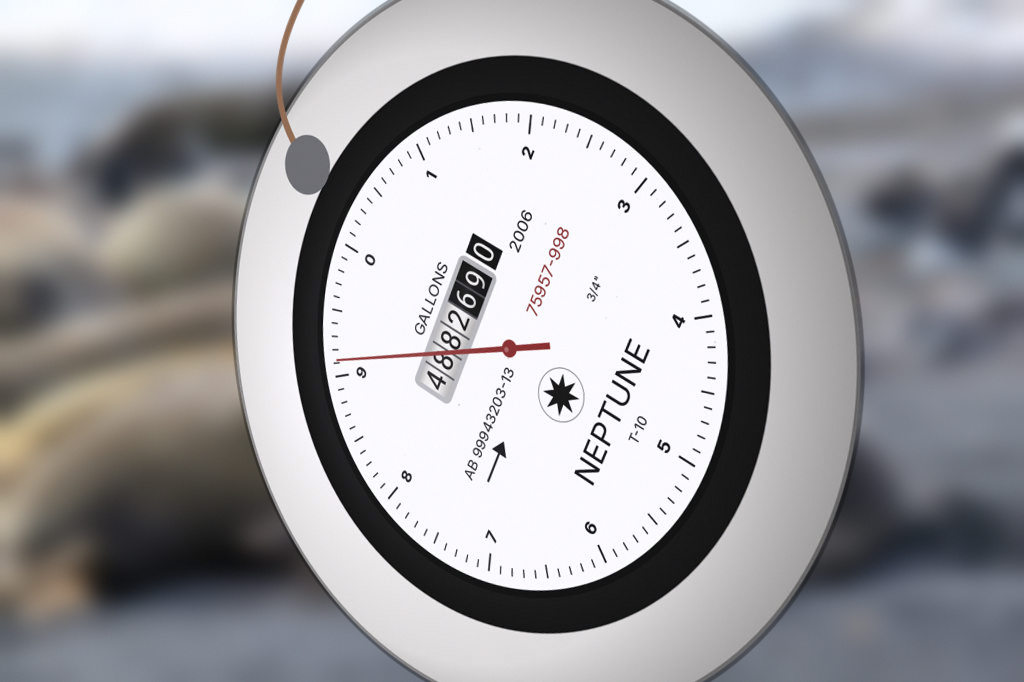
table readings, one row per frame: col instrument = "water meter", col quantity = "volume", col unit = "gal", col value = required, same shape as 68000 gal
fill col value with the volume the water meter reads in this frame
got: 4882689.1 gal
